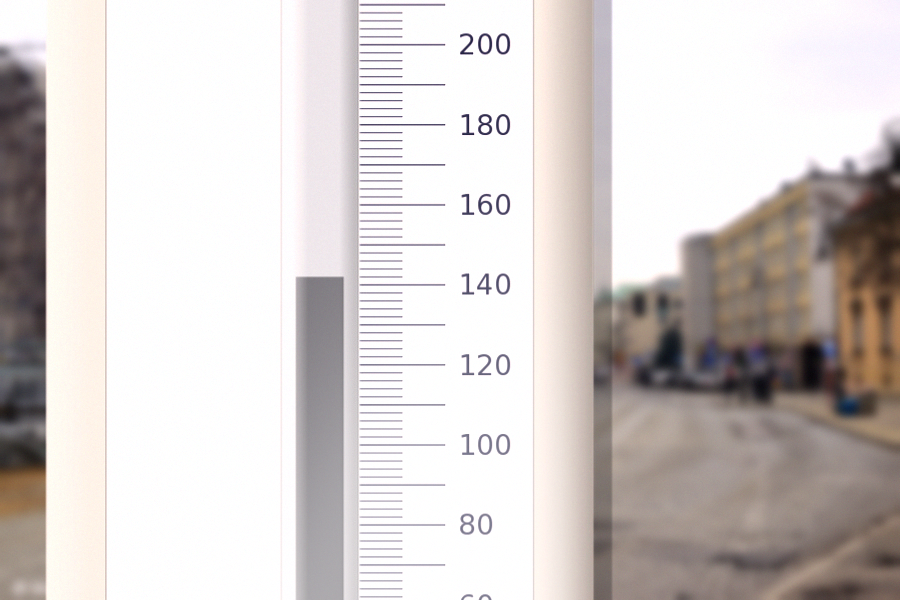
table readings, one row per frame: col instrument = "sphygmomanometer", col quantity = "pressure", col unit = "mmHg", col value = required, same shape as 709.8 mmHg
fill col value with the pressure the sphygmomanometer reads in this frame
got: 142 mmHg
